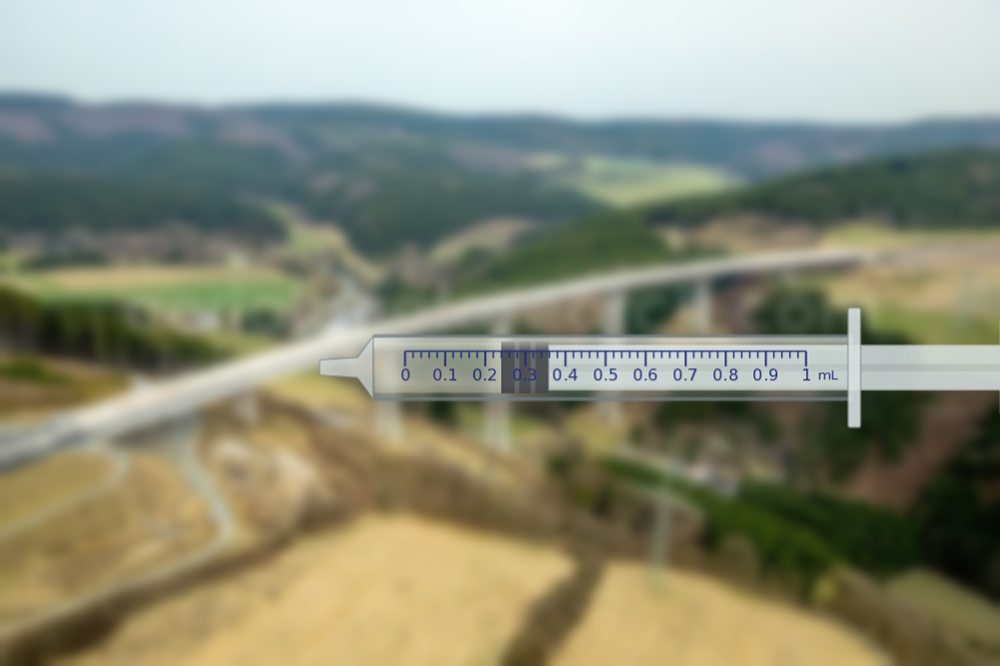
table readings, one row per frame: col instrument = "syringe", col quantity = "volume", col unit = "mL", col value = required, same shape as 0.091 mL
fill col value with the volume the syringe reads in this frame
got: 0.24 mL
